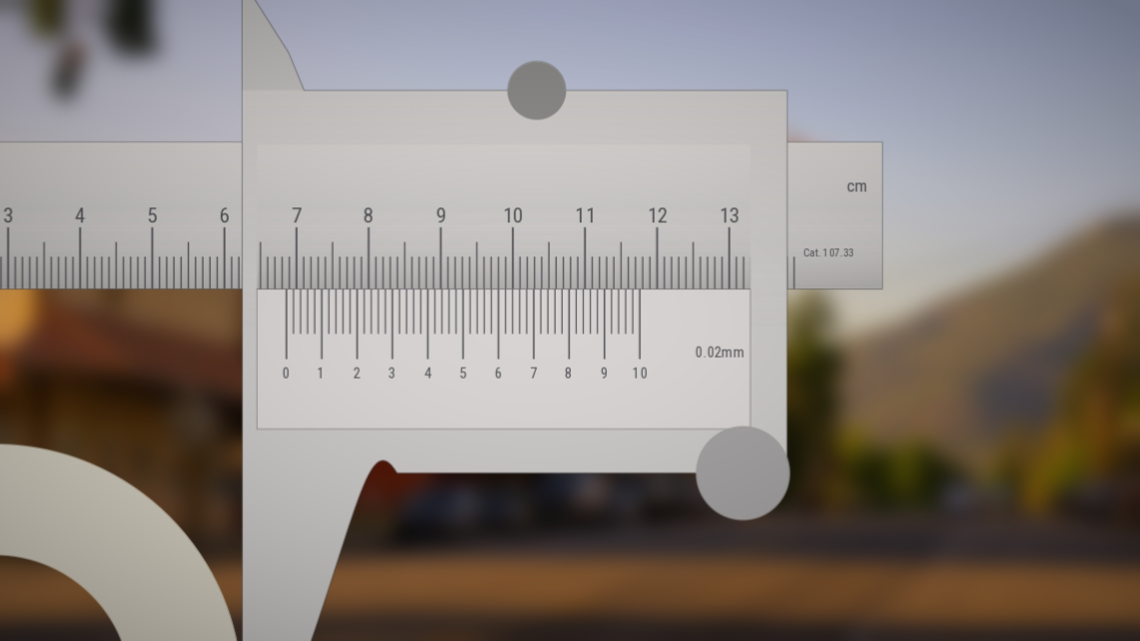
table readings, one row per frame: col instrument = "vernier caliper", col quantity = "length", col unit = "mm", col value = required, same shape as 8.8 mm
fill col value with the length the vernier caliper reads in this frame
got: 68.6 mm
